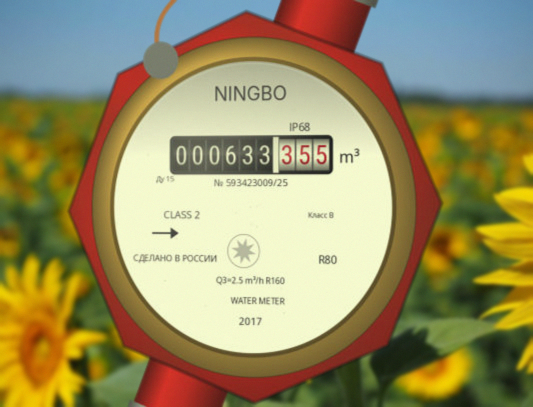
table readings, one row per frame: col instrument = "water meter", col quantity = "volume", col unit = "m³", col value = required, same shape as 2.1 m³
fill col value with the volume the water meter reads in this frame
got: 633.355 m³
